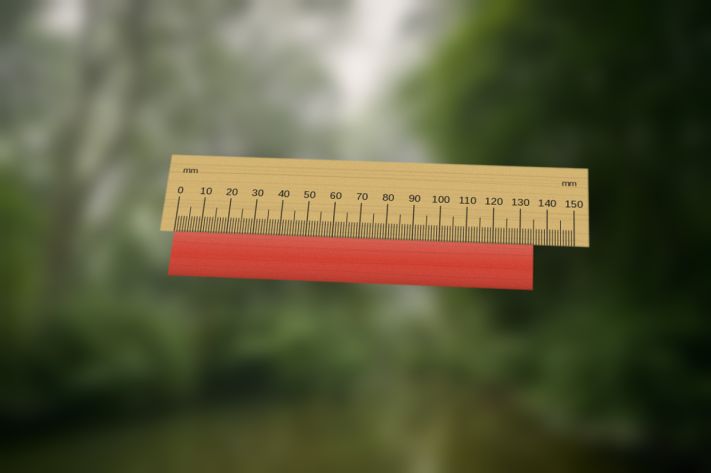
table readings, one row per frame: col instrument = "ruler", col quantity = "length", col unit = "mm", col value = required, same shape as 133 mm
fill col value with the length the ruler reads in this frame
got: 135 mm
